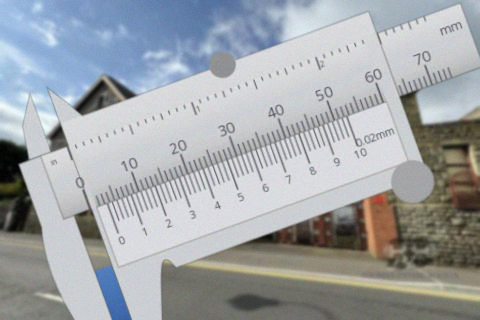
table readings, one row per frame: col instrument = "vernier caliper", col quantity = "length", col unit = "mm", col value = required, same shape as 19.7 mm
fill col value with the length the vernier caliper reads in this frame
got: 3.5 mm
